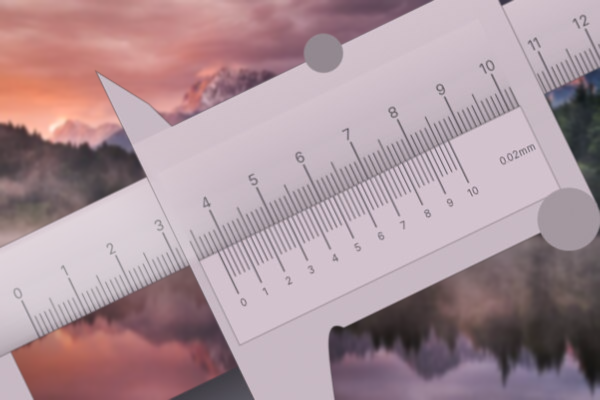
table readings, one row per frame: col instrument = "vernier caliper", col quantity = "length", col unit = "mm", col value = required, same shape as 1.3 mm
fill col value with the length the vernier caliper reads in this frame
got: 38.0 mm
